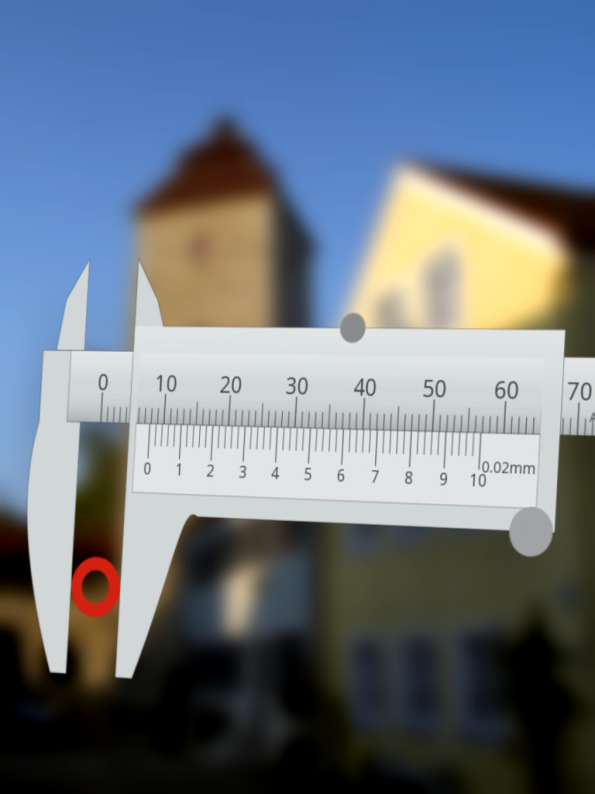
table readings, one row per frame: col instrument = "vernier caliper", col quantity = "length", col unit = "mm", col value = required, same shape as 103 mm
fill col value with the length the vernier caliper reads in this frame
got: 7.8 mm
